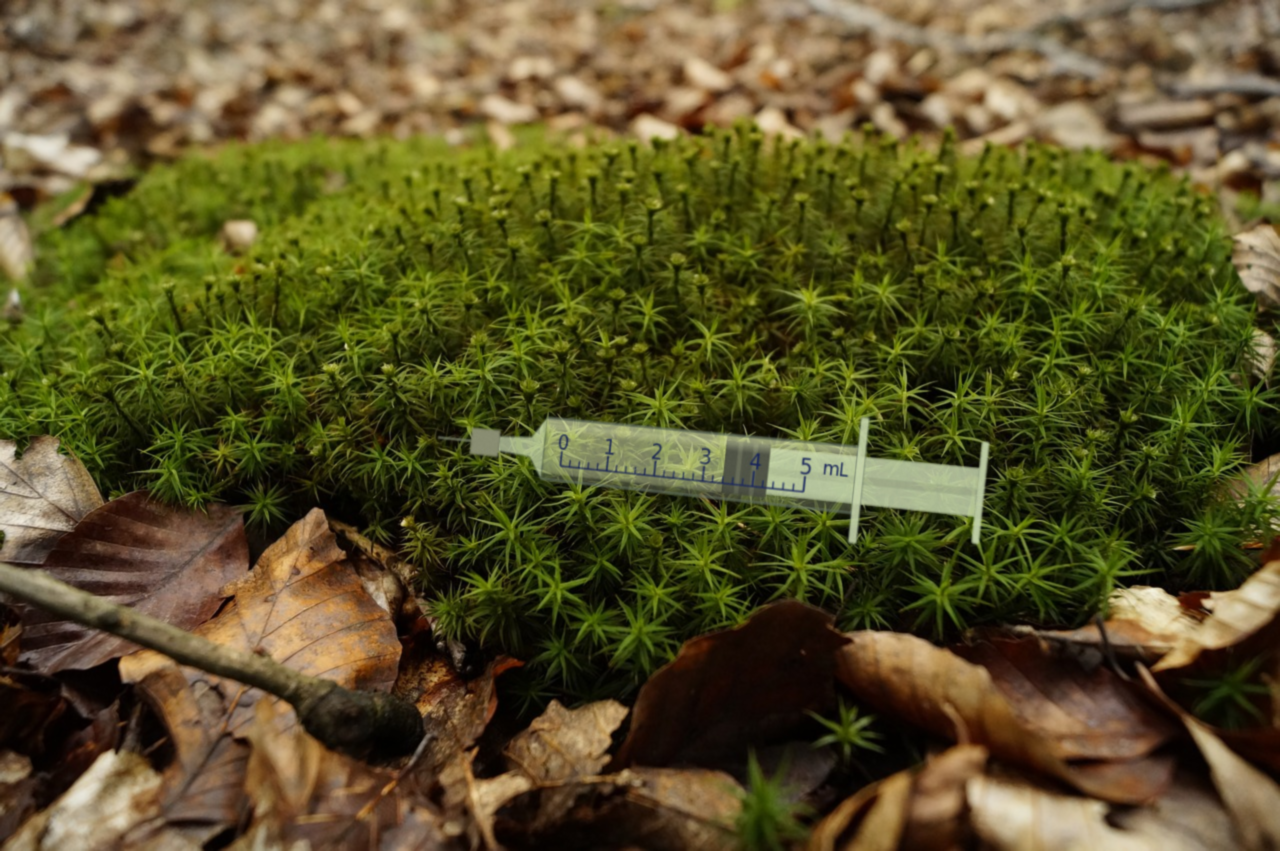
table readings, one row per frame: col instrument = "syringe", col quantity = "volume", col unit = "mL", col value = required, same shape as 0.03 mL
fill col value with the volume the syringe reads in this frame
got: 3.4 mL
